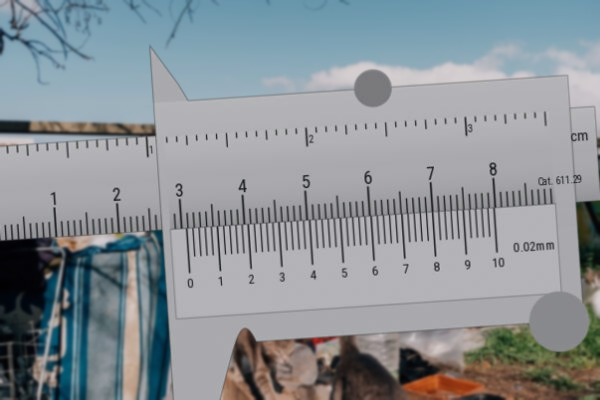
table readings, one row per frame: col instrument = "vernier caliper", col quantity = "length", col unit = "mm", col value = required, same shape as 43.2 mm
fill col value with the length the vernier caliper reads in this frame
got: 30.8 mm
